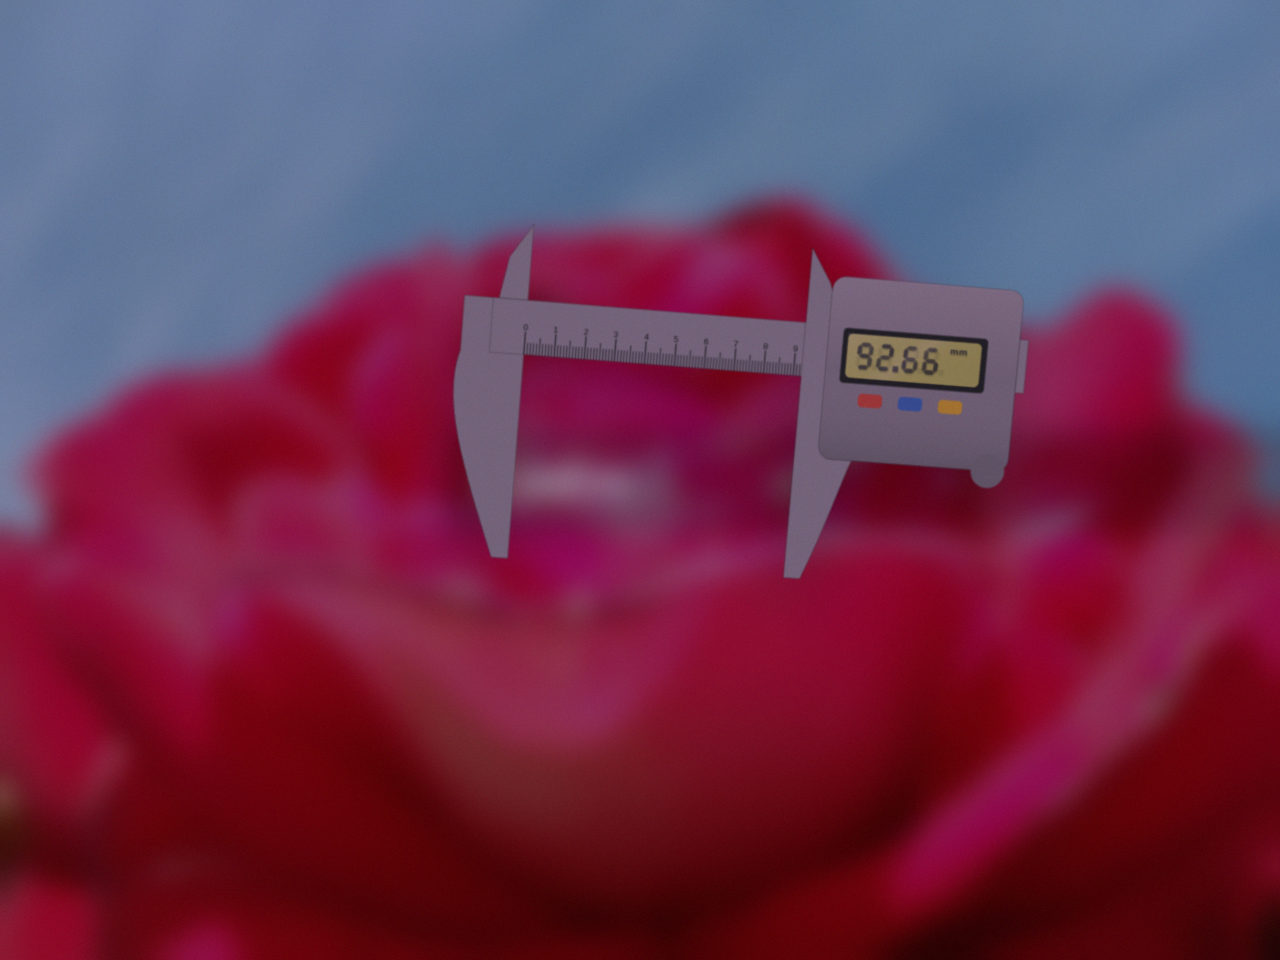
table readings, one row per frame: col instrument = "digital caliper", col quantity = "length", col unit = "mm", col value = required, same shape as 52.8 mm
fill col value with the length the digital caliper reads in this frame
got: 92.66 mm
